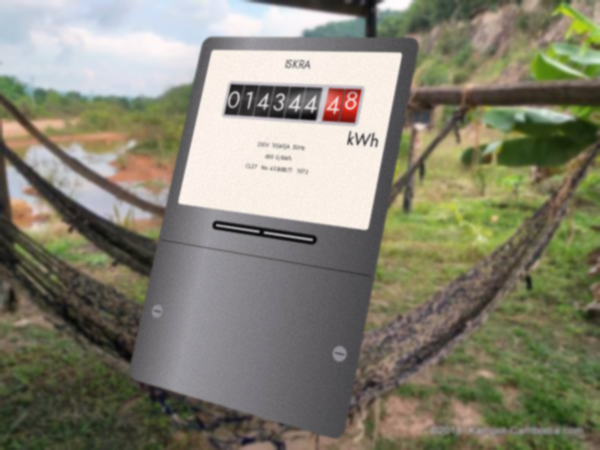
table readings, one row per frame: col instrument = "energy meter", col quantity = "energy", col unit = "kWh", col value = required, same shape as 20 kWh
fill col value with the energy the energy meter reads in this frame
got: 14344.48 kWh
